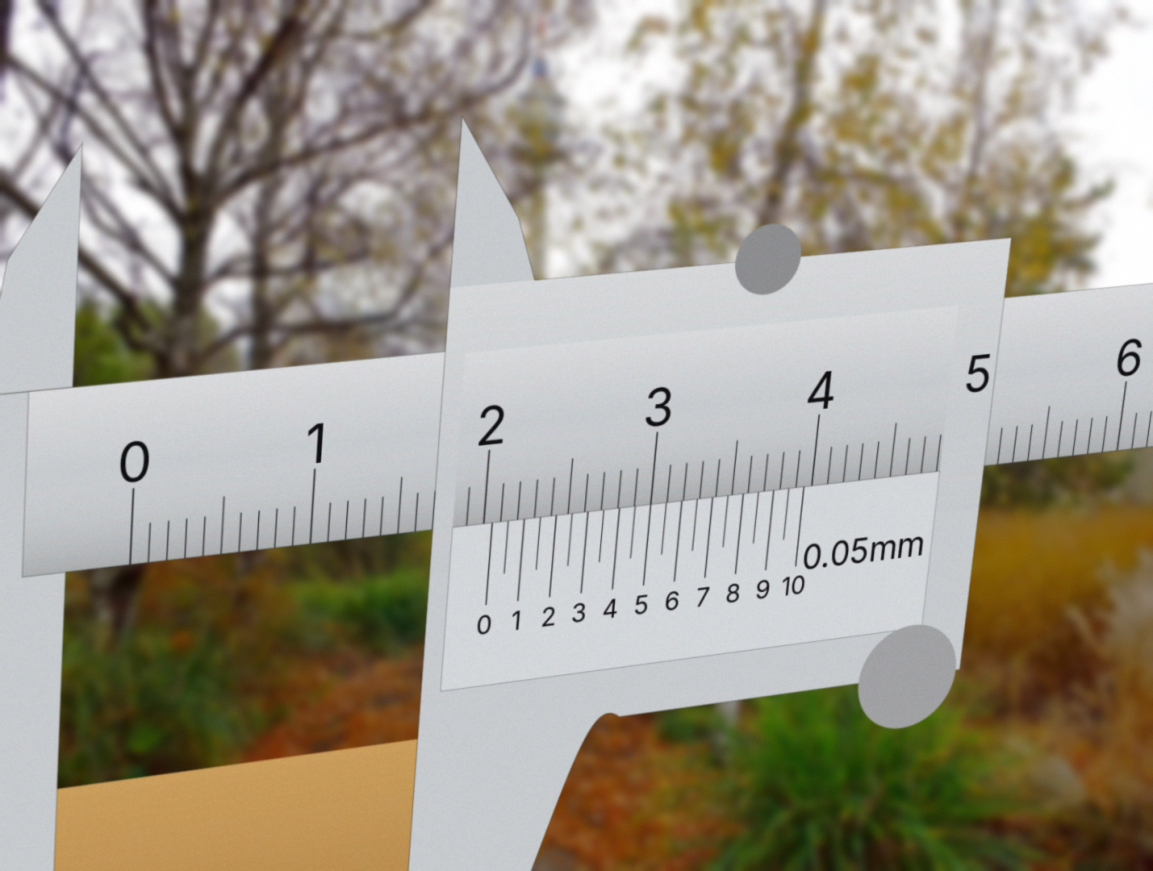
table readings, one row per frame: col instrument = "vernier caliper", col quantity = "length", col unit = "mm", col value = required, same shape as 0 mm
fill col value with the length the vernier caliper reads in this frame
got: 20.5 mm
